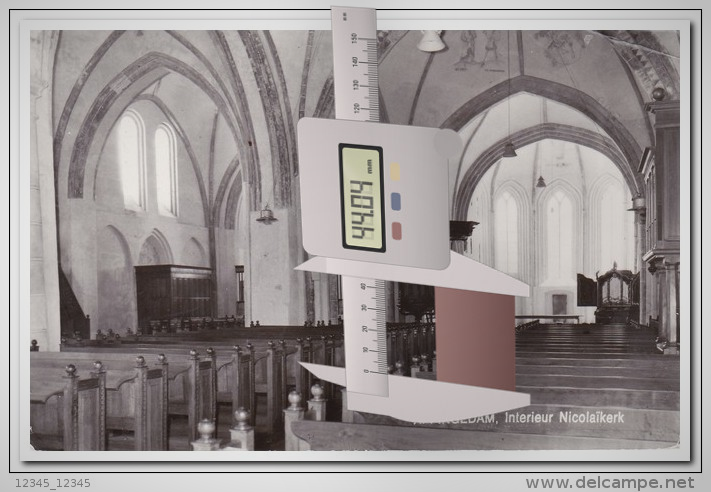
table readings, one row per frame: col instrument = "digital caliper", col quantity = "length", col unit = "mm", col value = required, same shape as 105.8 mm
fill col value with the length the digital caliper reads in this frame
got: 44.04 mm
